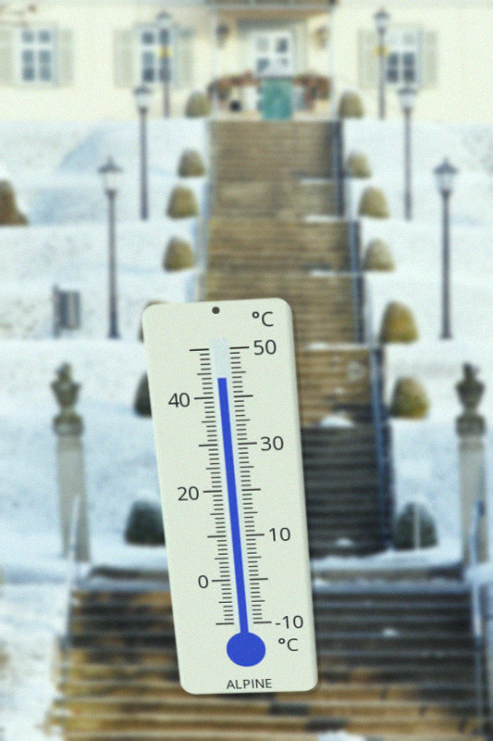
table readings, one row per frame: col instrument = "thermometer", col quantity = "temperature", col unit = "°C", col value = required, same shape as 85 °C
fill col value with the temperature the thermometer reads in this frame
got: 44 °C
